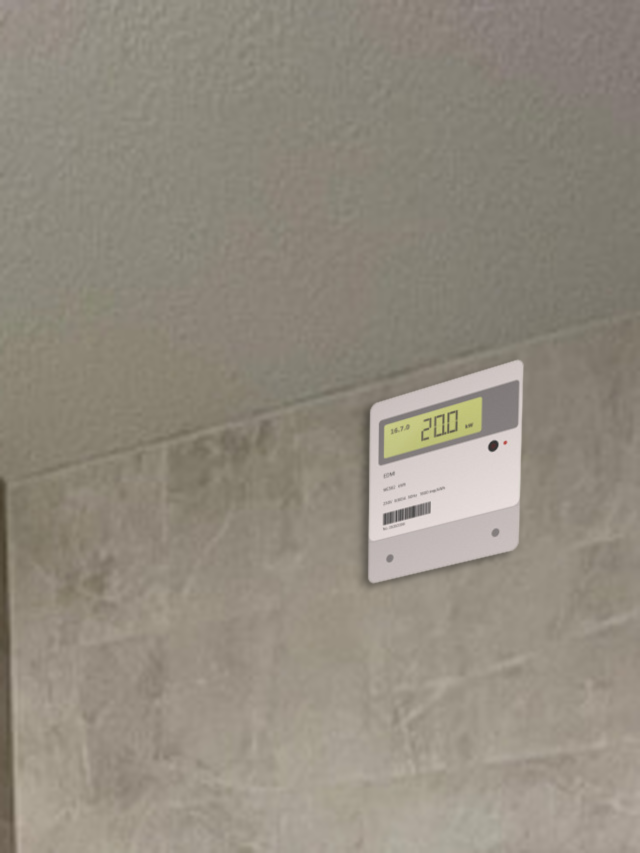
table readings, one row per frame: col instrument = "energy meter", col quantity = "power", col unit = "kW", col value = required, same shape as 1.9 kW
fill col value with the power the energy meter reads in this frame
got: 20.0 kW
